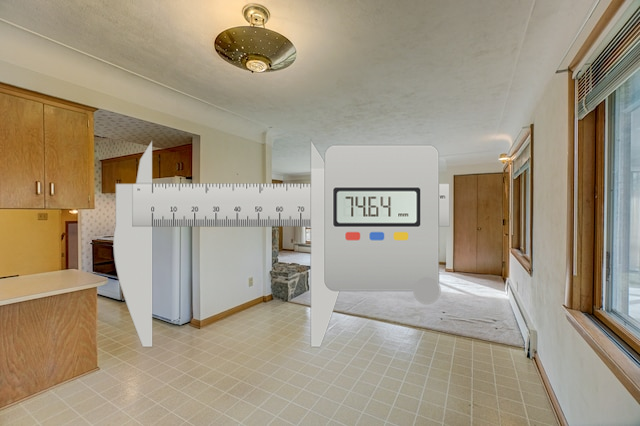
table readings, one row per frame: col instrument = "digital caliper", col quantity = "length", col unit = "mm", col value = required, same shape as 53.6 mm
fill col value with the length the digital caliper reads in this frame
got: 74.64 mm
